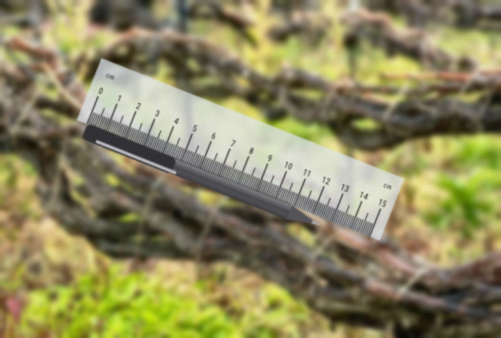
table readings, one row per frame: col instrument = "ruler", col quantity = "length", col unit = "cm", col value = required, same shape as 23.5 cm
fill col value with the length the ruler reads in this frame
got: 12.5 cm
